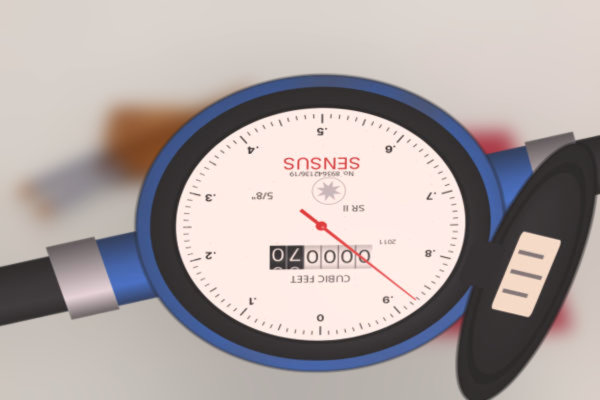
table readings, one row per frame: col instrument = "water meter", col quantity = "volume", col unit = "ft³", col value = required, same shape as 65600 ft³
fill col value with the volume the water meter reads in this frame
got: 69.87 ft³
